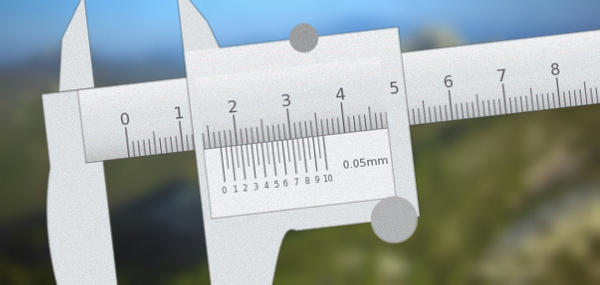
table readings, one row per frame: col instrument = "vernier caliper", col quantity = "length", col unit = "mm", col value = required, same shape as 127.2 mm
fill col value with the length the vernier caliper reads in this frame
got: 17.0 mm
